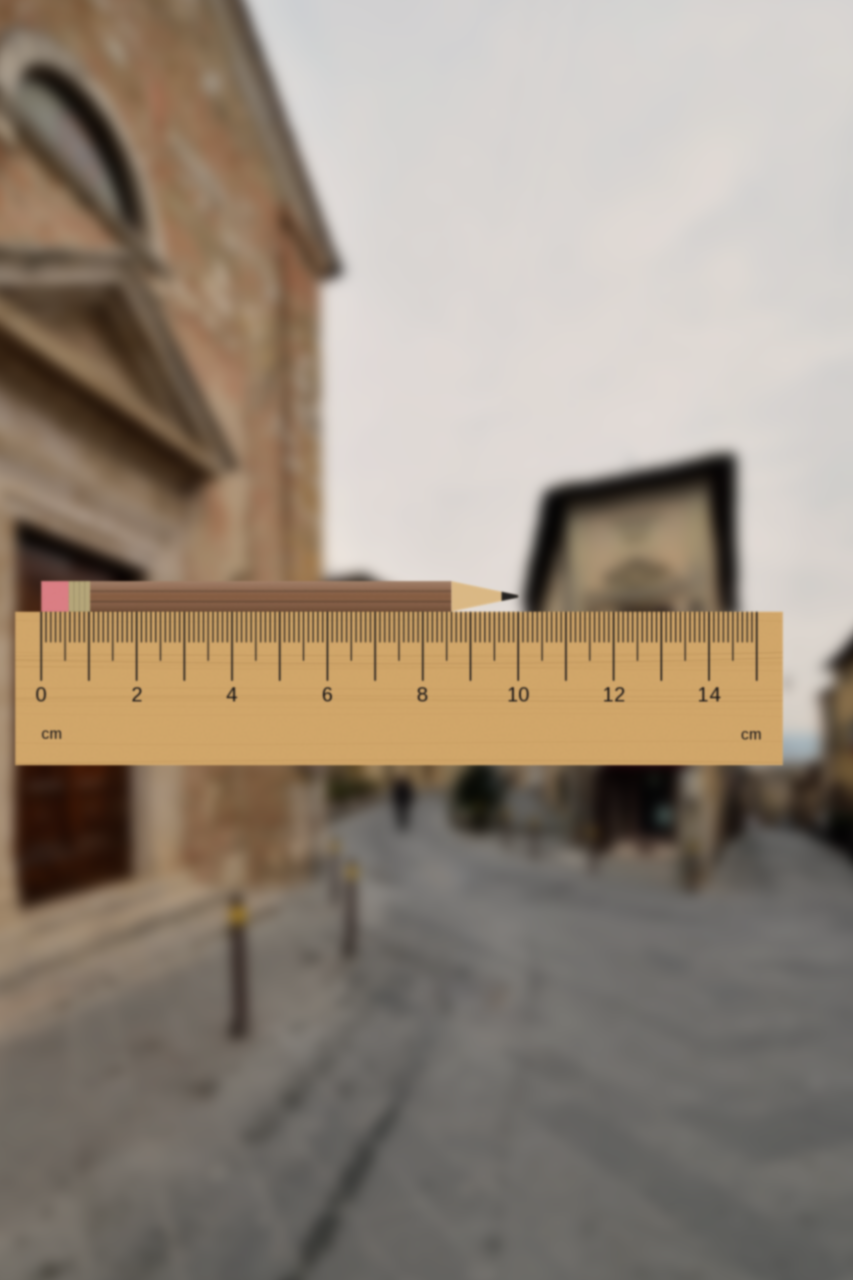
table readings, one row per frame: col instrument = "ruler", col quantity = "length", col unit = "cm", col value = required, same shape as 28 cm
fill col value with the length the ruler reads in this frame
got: 10 cm
